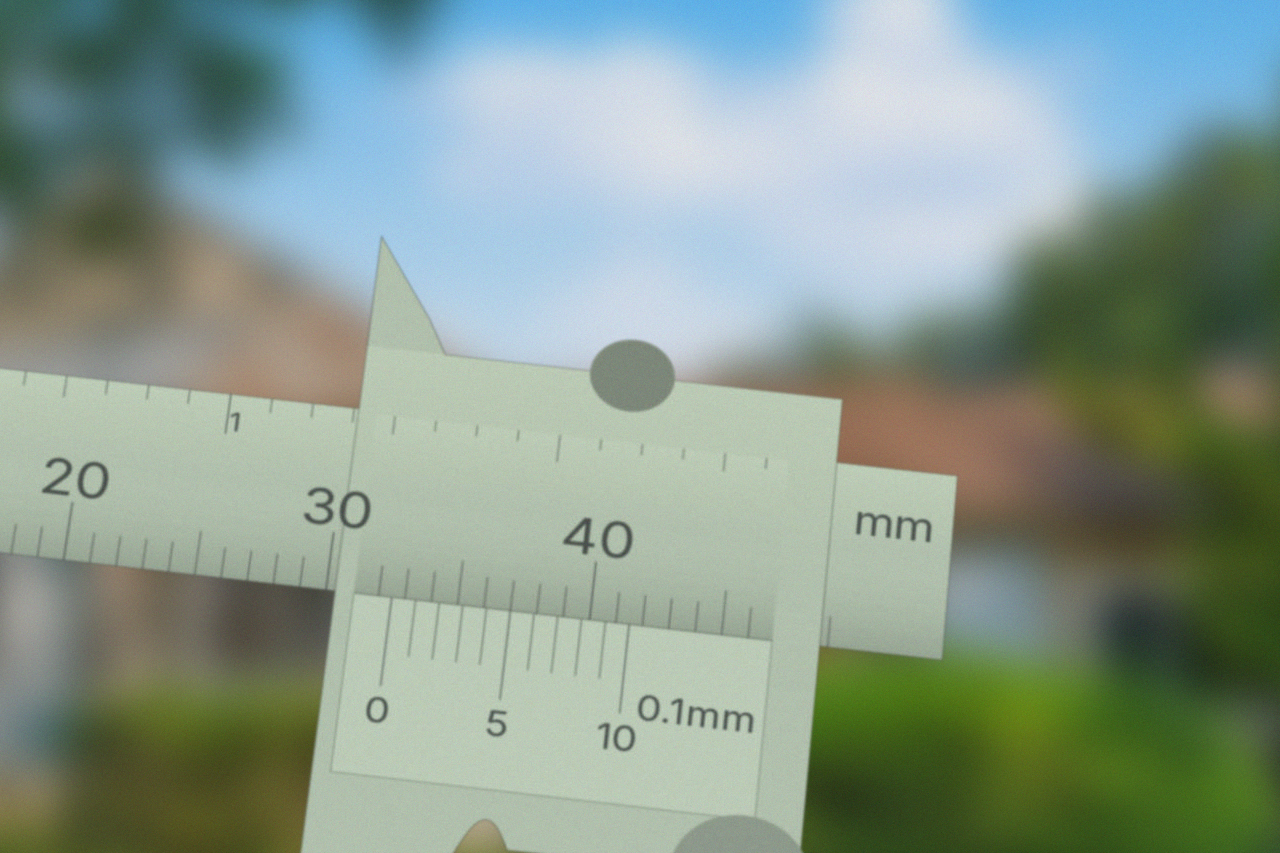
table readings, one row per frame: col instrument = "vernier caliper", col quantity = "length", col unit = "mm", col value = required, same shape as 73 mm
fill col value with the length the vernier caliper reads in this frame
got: 32.5 mm
